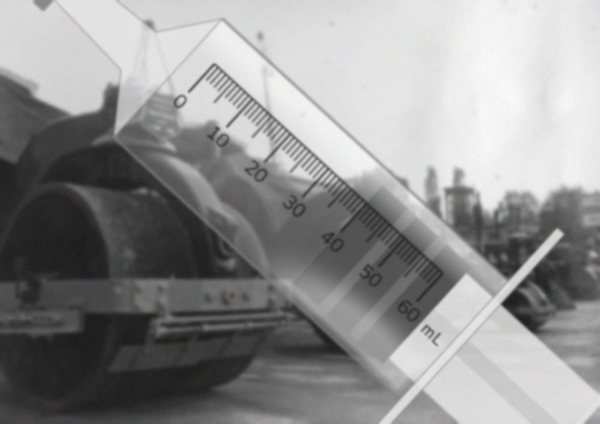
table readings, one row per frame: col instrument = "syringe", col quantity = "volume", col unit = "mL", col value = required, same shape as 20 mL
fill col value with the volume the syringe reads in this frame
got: 40 mL
